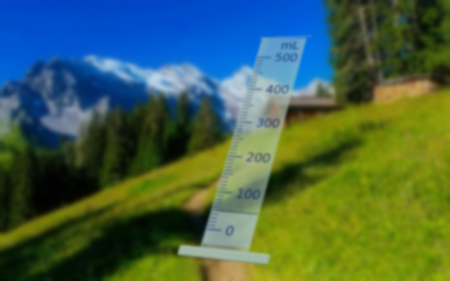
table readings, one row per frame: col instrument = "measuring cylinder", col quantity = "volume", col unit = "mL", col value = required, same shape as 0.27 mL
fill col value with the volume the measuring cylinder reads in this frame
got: 50 mL
